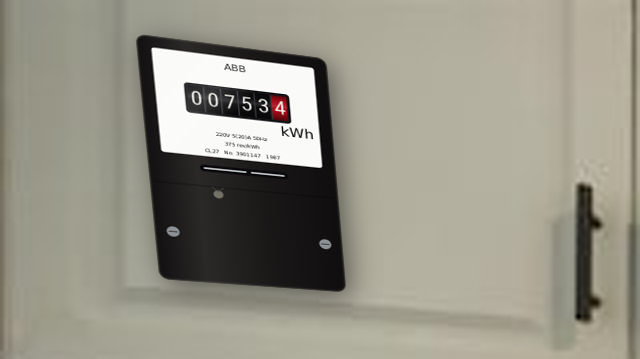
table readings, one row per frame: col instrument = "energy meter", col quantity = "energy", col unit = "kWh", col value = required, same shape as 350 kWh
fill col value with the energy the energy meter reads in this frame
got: 753.4 kWh
